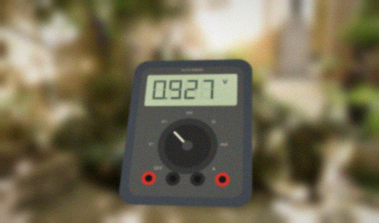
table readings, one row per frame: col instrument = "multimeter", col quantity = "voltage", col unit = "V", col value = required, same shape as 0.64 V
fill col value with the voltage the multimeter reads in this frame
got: 0.927 V
